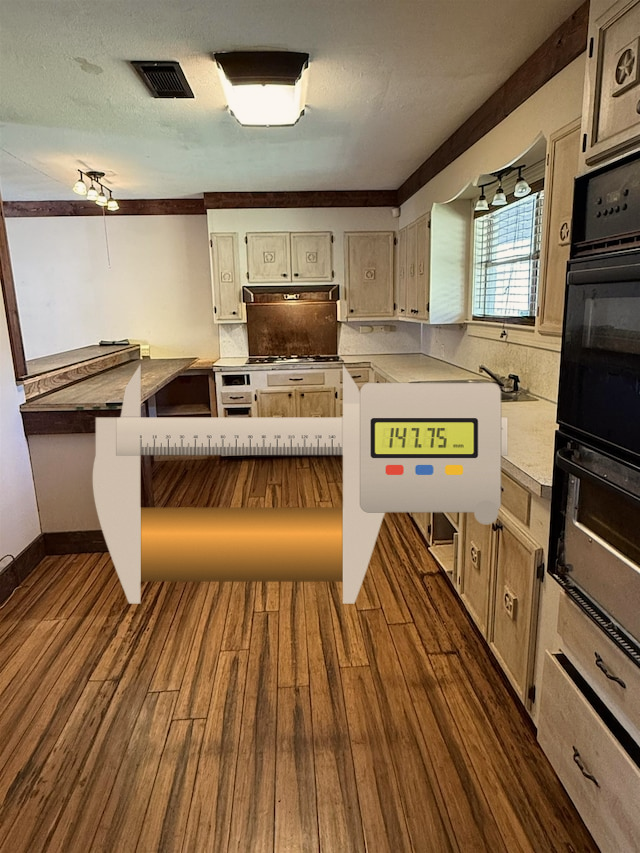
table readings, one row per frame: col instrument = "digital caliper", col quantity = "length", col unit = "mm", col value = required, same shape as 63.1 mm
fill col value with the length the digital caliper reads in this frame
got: 147.75 mm
